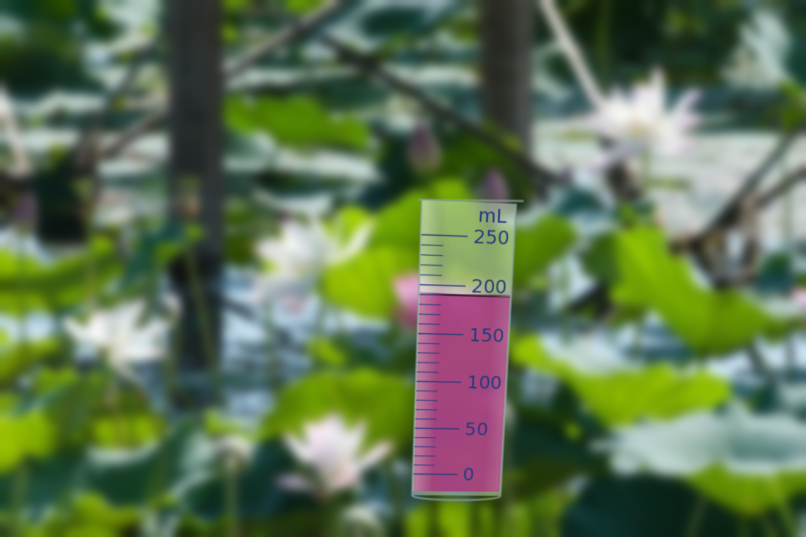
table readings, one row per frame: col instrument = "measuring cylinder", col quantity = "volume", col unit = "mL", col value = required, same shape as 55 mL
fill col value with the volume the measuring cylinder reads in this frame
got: 190 mL
